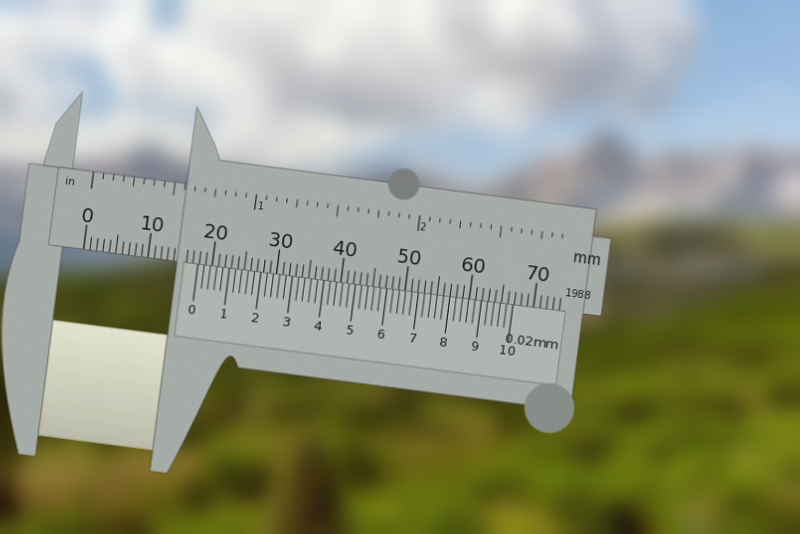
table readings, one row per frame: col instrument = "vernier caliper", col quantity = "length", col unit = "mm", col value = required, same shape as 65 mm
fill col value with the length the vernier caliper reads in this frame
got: 17.8 mm
